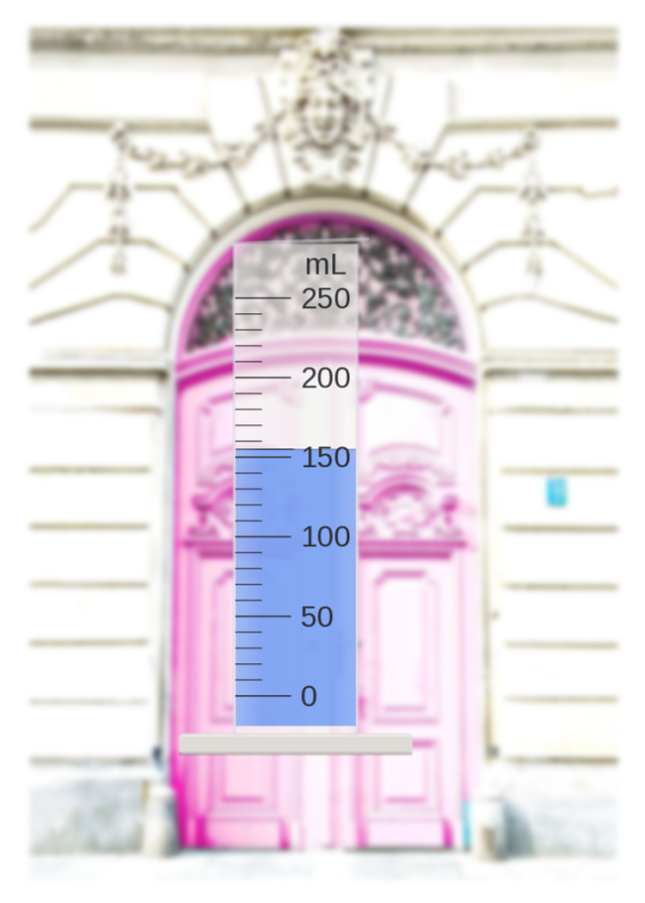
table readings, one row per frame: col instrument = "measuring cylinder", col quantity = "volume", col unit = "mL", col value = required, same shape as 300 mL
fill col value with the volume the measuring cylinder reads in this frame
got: 155 mL
